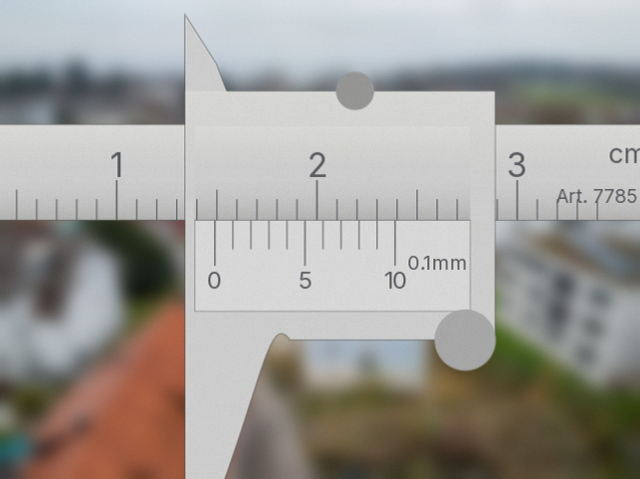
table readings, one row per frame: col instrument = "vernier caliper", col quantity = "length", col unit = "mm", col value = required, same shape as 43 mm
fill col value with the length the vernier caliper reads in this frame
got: 14.9 mm
